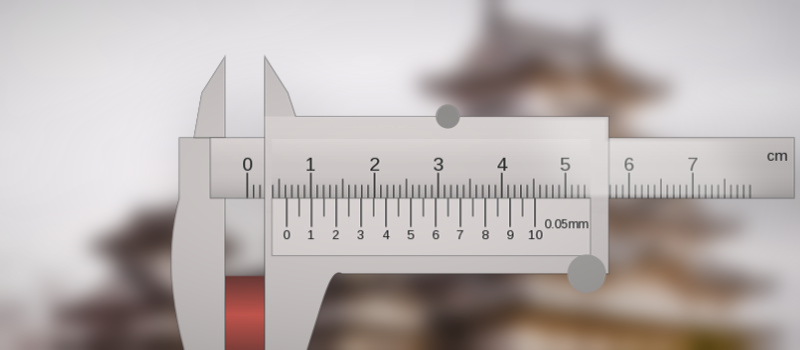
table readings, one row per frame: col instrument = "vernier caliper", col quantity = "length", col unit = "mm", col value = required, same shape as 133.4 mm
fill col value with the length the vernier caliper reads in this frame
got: 6.2 mm
